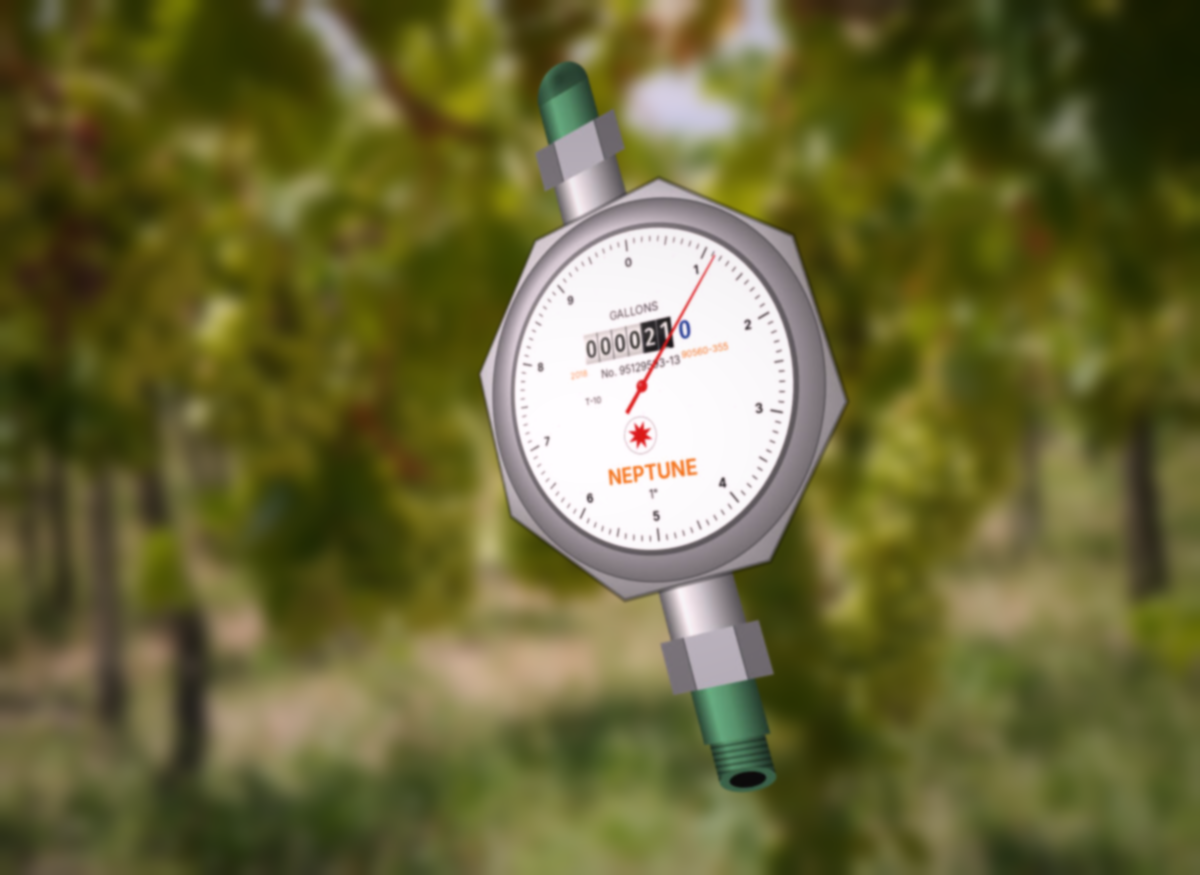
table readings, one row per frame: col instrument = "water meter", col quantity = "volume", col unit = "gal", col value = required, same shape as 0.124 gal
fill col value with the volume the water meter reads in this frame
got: 211.1 gal
